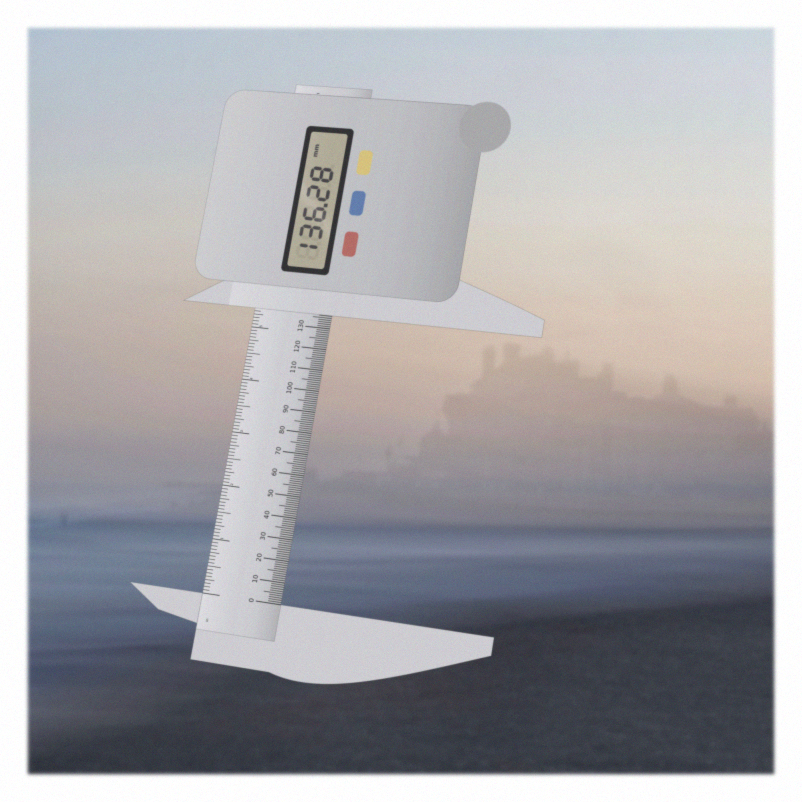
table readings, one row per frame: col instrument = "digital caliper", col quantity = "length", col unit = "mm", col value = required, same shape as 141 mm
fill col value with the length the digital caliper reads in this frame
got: 136.28 mm
